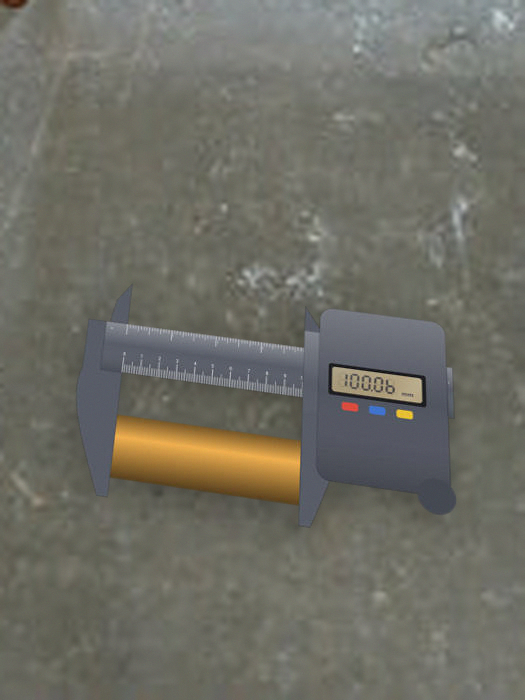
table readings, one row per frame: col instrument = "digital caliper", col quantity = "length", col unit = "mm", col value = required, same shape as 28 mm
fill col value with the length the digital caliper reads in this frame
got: 100.06 mm
